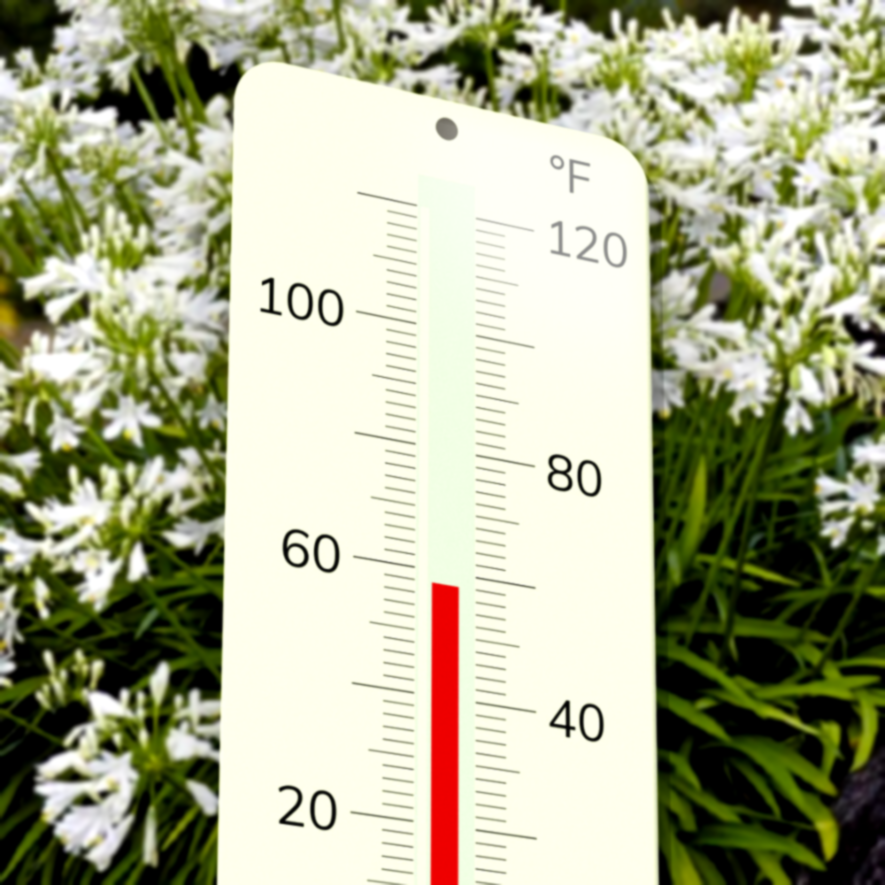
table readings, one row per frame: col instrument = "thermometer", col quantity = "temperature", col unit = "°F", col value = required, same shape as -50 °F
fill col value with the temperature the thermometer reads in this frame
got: 58 °F
